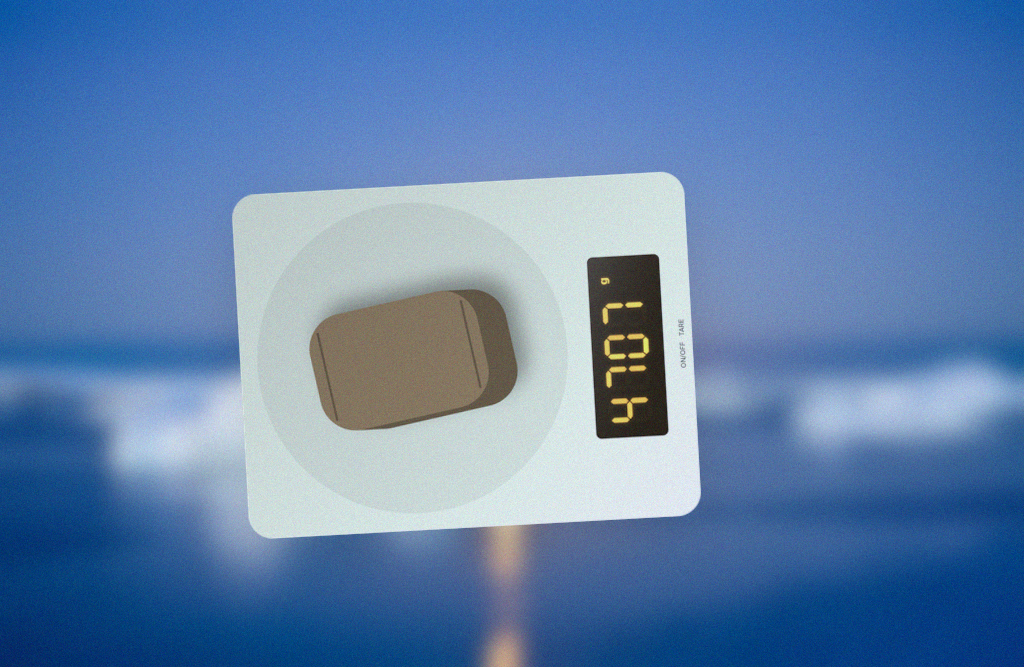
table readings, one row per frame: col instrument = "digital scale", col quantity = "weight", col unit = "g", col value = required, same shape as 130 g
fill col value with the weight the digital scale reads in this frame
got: 4707 g
